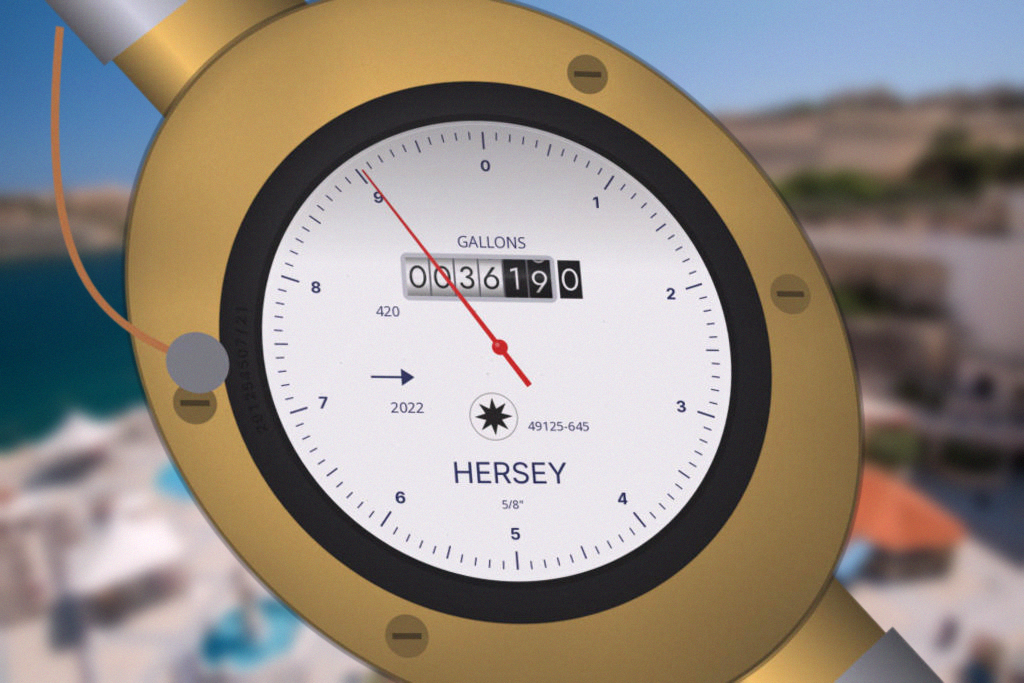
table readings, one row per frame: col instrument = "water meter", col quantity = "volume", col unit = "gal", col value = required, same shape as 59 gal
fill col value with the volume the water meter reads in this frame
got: 36189.0 gal
